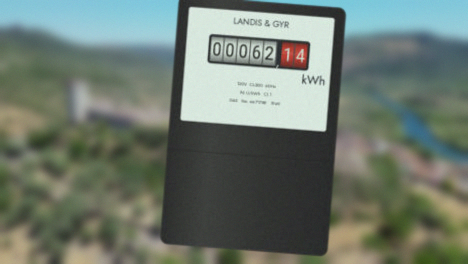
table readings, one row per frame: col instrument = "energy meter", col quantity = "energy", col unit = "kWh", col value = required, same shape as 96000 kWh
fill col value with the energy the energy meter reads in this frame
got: 62.14 kWh
